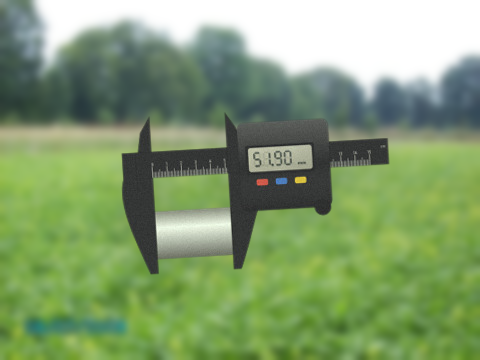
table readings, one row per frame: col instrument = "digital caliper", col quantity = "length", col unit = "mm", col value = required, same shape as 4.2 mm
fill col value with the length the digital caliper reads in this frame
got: 51.90 mm
